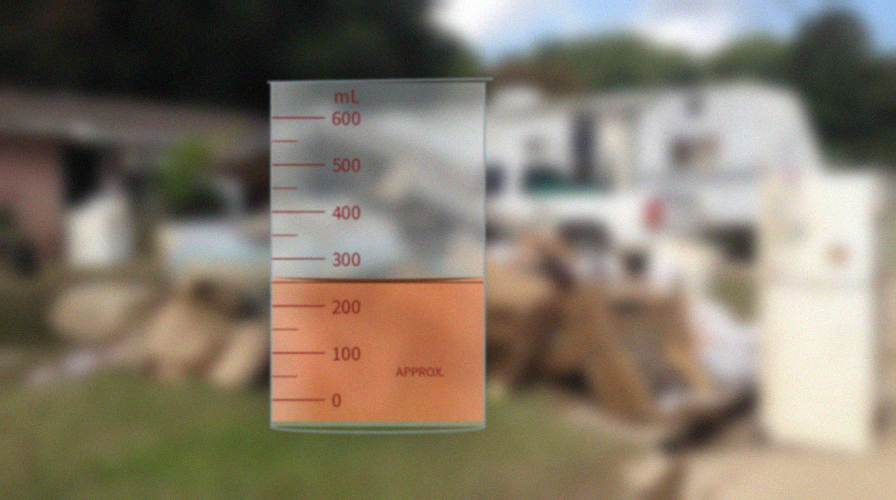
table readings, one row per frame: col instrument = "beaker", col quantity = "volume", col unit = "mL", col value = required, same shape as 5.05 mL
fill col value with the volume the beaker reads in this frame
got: 250 mL
